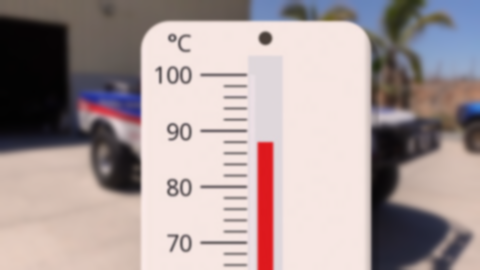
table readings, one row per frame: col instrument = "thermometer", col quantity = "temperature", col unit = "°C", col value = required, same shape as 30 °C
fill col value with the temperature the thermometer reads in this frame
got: 88 °C
